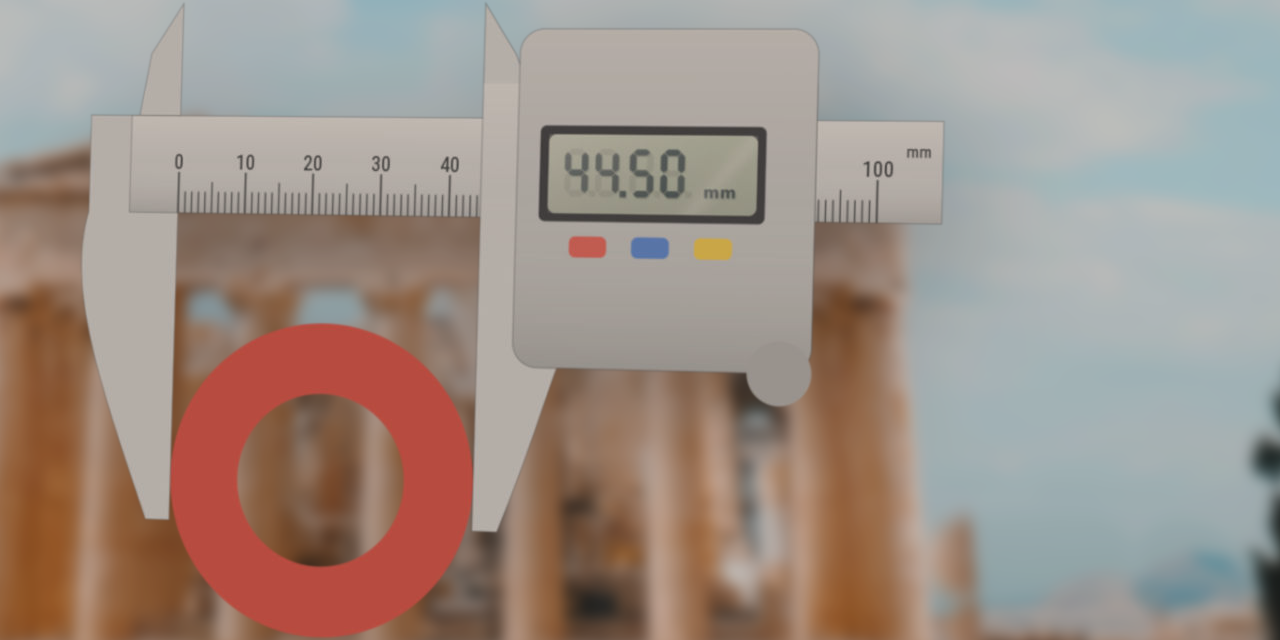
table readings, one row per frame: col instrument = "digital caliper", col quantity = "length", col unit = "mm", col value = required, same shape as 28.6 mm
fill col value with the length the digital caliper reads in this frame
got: 44.50 mm
